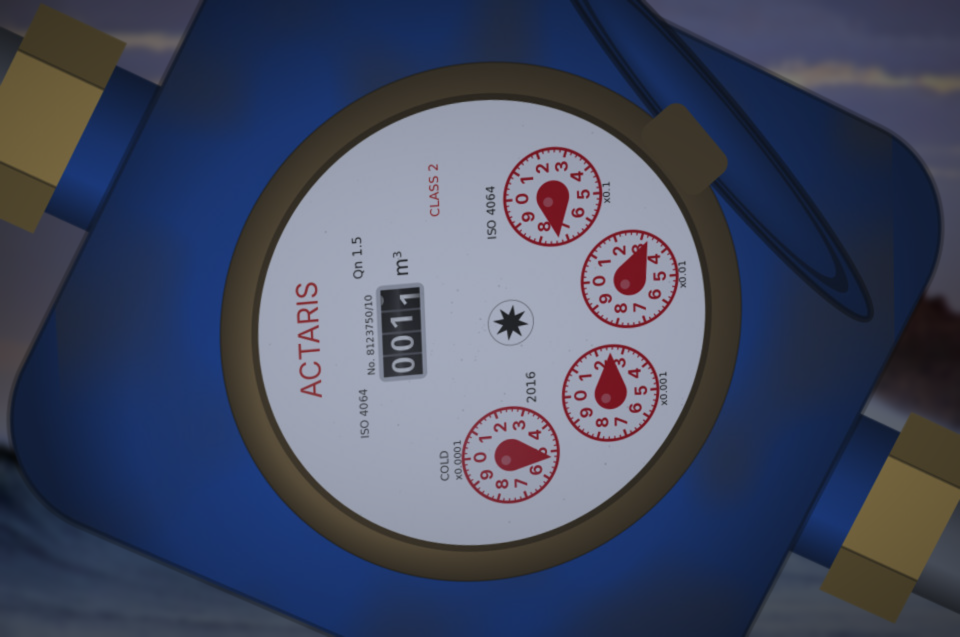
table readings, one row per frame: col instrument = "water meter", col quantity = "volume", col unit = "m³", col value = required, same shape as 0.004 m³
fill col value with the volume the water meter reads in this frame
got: 10.7325 m³
